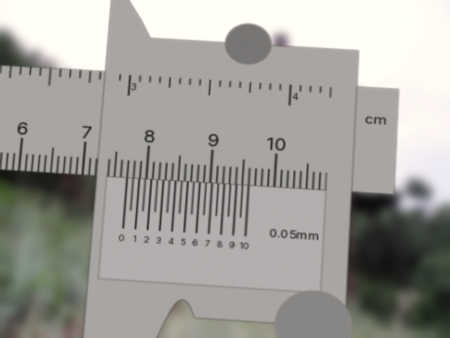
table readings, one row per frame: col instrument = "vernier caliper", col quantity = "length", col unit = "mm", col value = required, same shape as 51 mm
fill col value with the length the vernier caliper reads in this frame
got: 77.0 mm
